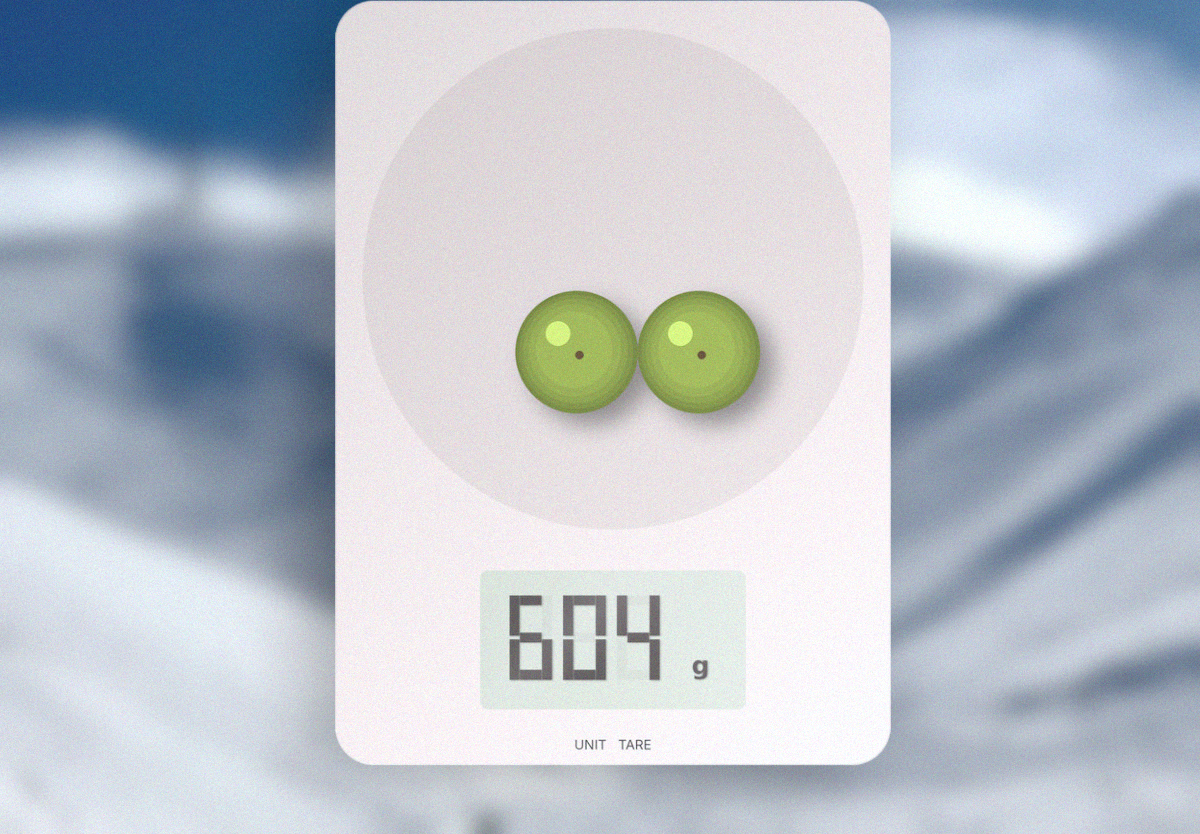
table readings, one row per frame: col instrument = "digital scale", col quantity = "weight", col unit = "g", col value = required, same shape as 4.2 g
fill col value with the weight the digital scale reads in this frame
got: 604 g
